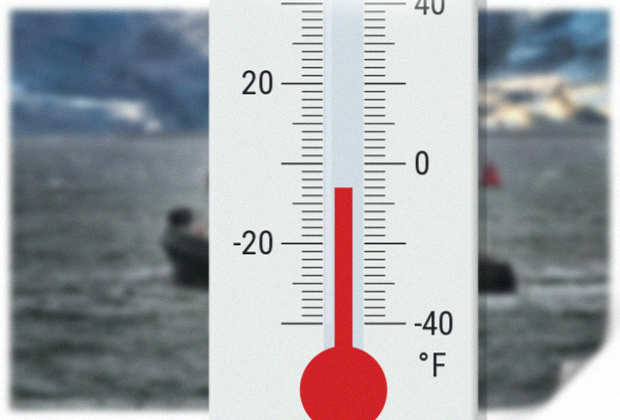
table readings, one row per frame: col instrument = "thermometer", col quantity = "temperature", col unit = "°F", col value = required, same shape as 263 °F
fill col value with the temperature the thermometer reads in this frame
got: -6 °F
